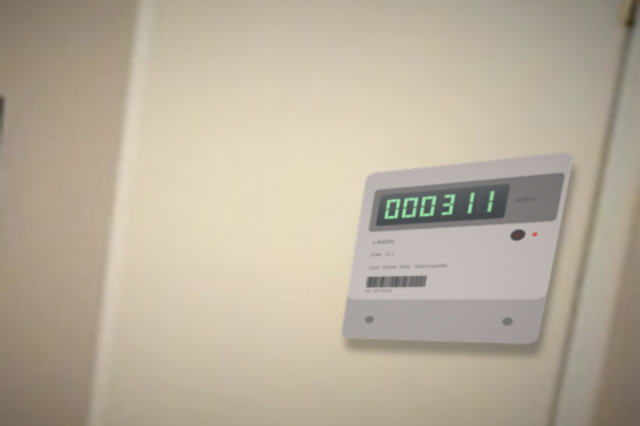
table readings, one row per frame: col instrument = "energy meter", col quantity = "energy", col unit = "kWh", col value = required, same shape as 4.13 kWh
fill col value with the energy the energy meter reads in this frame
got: 311 kWh
